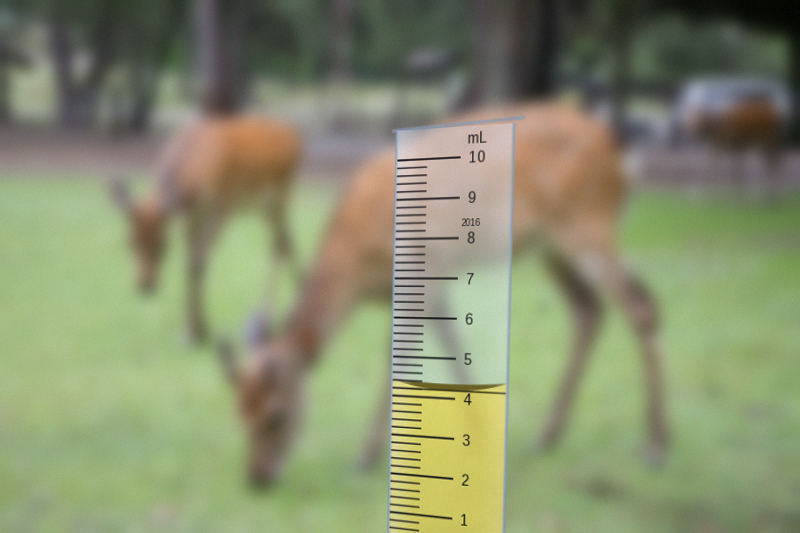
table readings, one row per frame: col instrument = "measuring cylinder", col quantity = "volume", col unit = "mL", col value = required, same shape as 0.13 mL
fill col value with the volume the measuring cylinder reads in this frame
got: 4.2 mL
